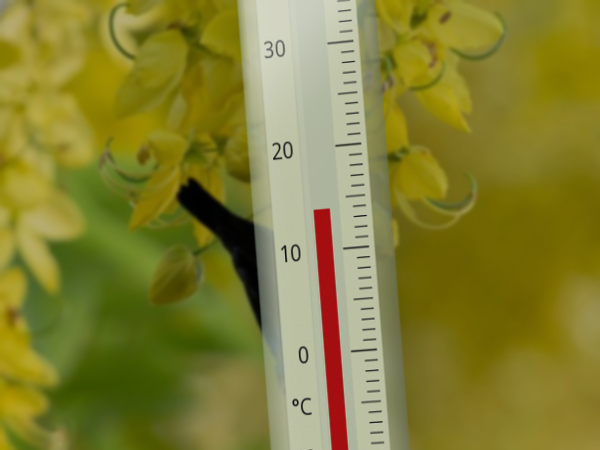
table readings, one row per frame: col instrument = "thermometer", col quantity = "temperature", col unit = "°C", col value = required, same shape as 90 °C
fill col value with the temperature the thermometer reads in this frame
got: 14 °C
